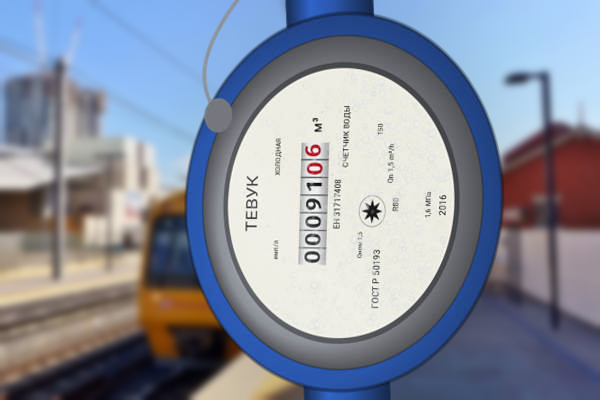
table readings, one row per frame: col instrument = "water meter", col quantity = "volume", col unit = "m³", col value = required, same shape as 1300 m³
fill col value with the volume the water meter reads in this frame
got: 91.06 m³
